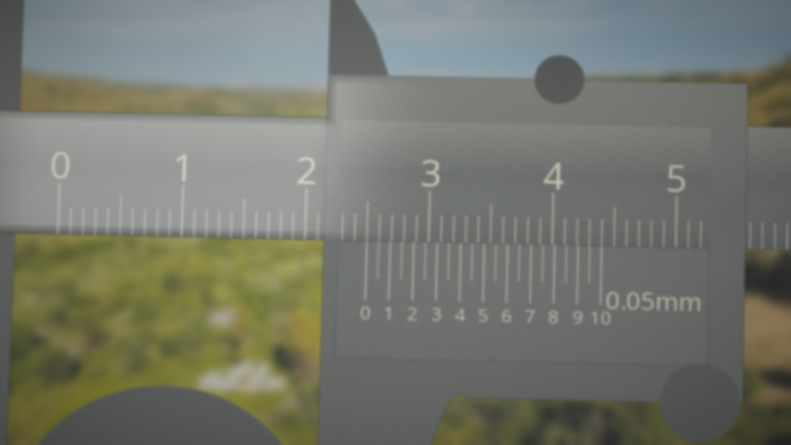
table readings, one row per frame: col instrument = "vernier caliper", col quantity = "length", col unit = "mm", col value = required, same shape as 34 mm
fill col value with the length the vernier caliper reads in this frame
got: 25.0 mm
